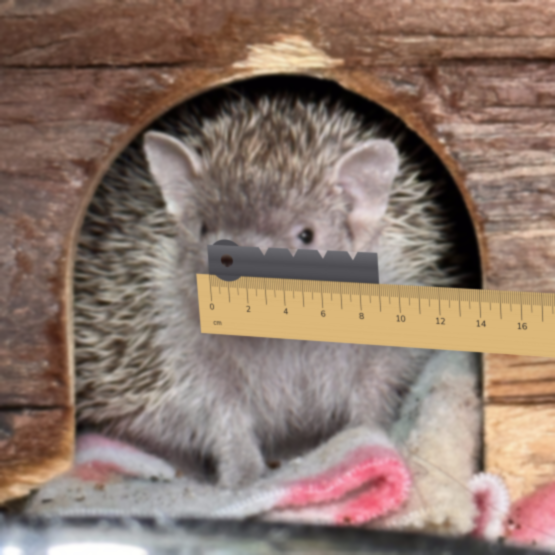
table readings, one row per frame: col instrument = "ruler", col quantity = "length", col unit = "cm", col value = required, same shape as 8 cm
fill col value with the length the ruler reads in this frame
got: 9 cm
